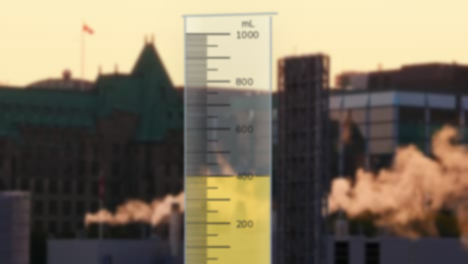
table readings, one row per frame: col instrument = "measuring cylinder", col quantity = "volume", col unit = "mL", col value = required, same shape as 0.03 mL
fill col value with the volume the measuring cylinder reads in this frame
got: 400 mL
